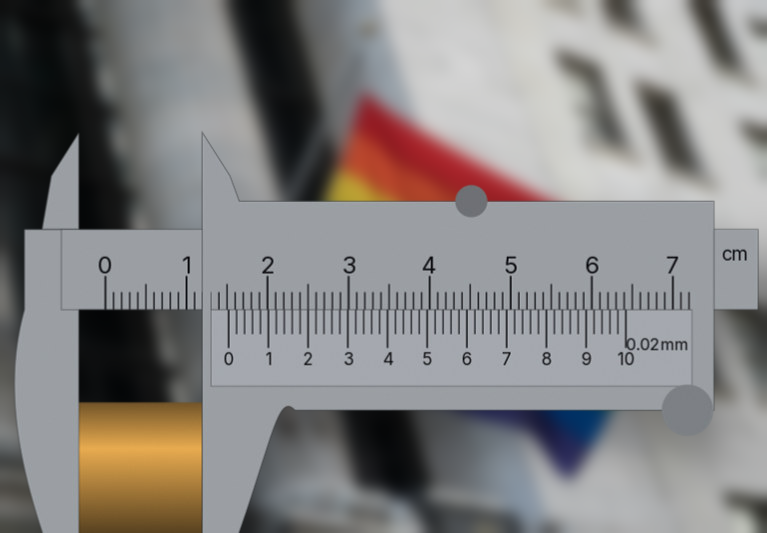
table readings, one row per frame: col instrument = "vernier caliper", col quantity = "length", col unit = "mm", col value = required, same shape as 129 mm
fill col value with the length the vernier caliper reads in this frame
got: 15.2 mm
